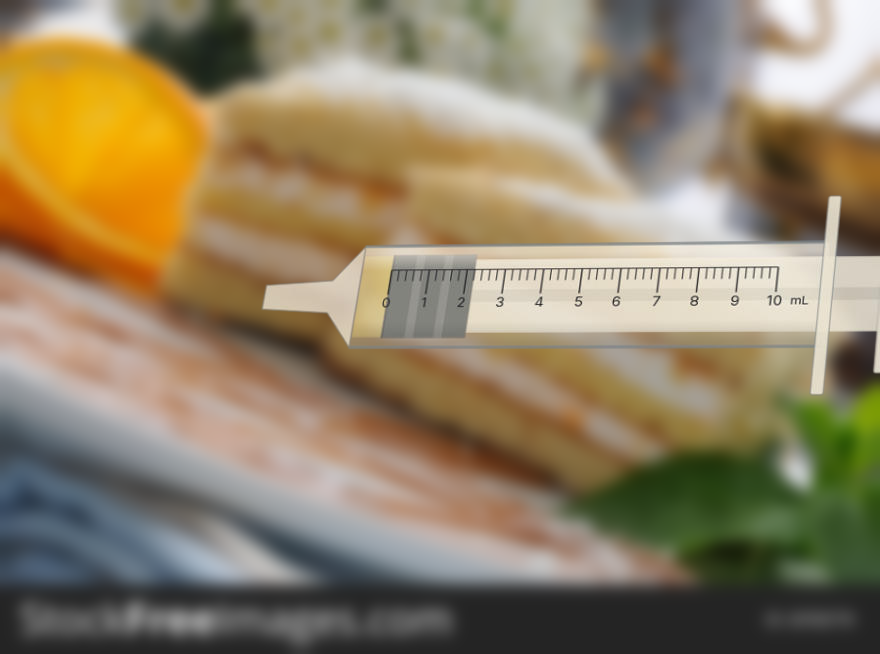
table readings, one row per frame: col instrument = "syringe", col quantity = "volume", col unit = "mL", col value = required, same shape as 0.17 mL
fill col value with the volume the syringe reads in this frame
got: 0 mL
